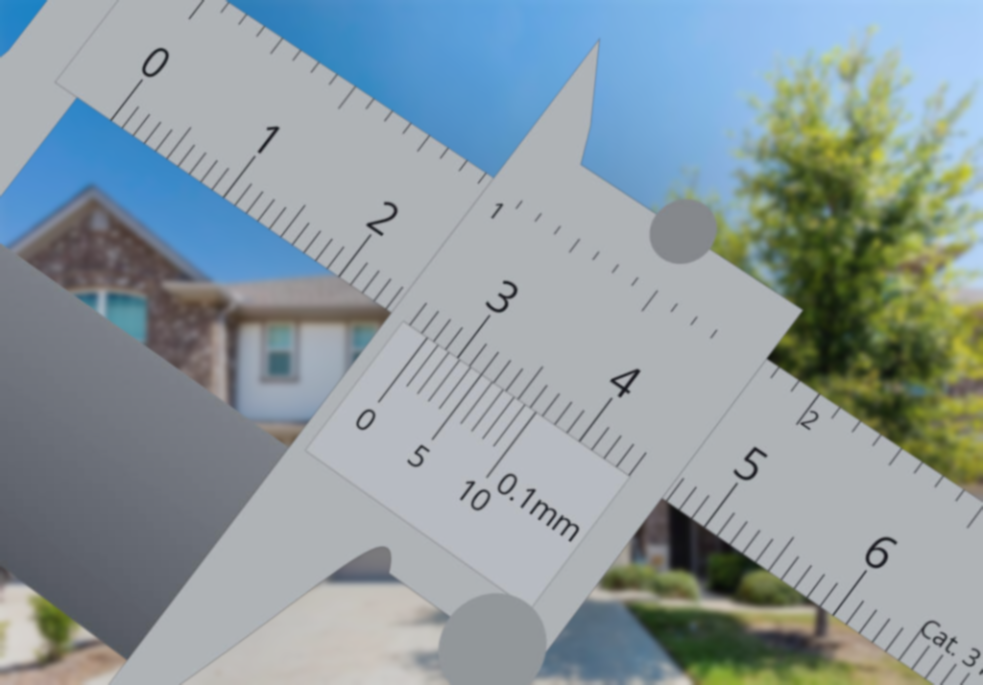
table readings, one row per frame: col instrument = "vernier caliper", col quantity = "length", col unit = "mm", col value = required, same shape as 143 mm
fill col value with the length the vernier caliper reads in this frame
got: 27.5 mm
